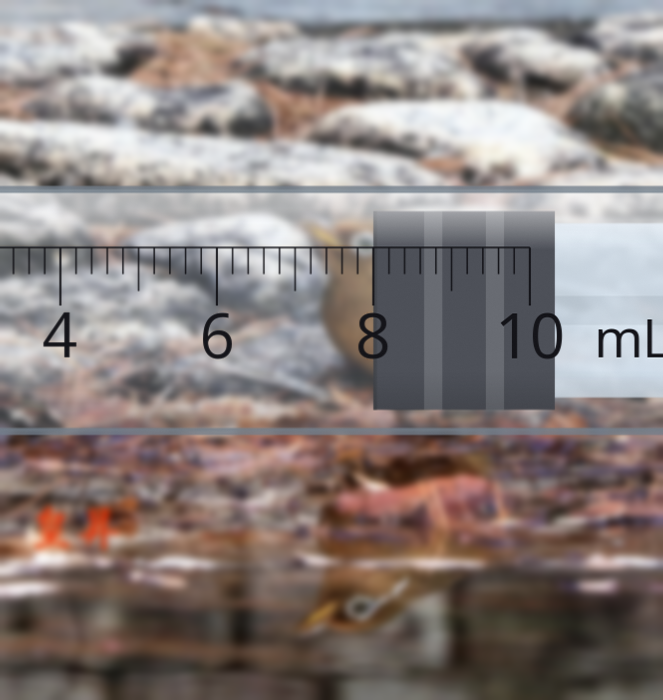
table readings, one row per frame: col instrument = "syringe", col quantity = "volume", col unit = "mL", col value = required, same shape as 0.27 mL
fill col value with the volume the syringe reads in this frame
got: 8 mL
